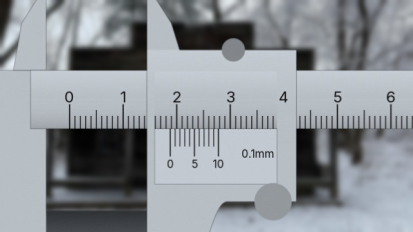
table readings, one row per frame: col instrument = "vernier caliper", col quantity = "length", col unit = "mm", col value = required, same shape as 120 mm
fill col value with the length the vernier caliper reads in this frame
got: 18.8 mm
